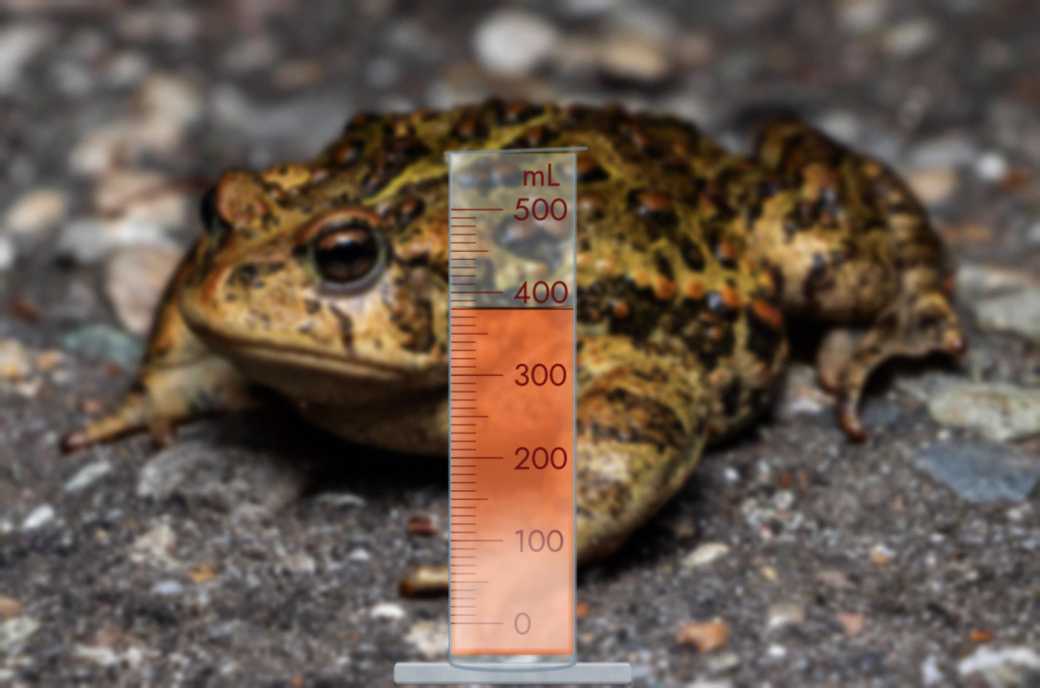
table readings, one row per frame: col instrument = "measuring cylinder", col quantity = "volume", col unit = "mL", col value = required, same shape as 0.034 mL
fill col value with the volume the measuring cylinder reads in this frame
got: 380 mL
